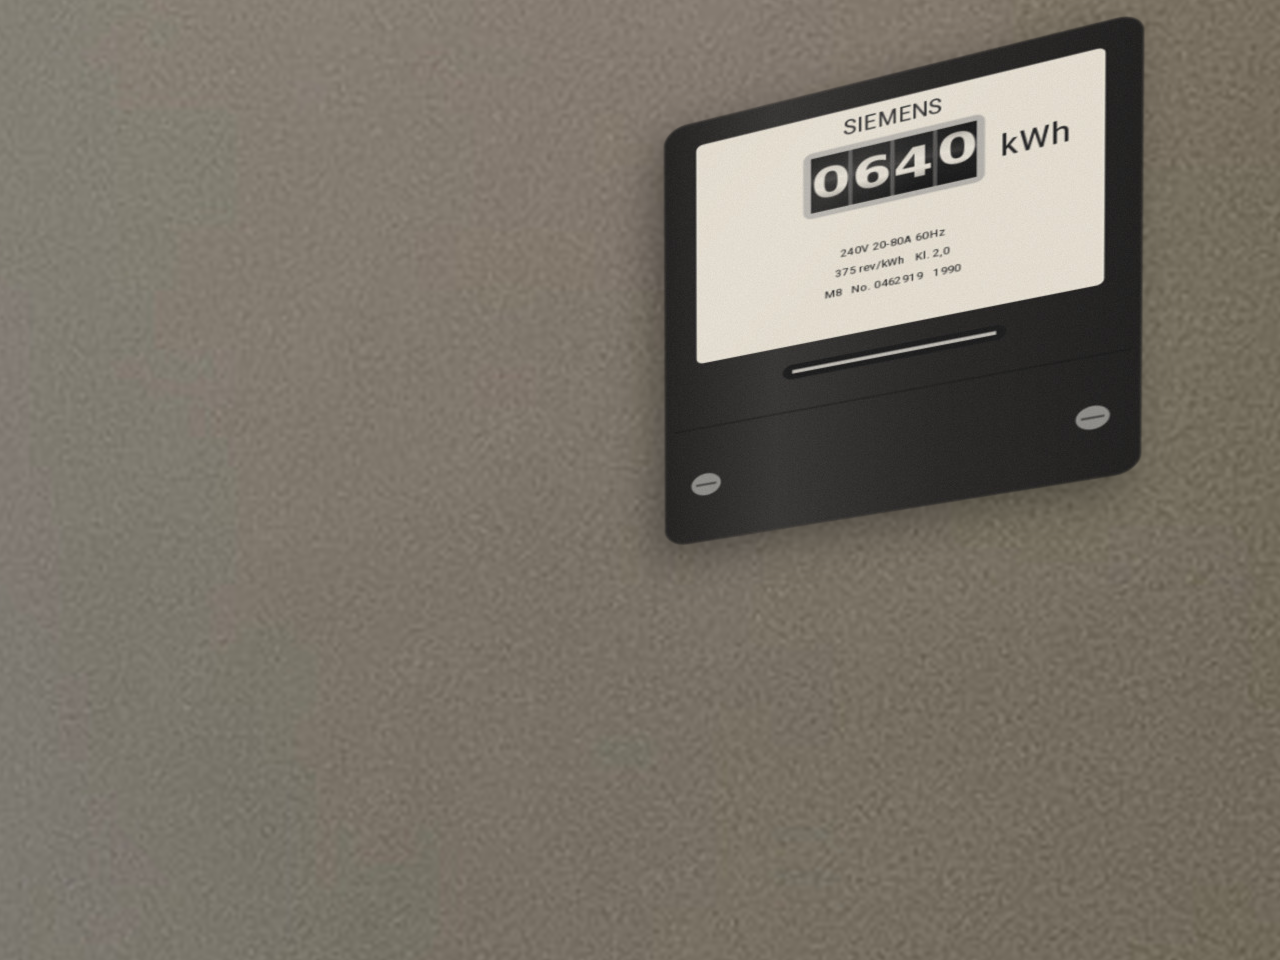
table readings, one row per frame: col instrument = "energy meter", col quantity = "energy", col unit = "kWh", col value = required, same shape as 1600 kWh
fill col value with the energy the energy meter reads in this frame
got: 640 kWh
